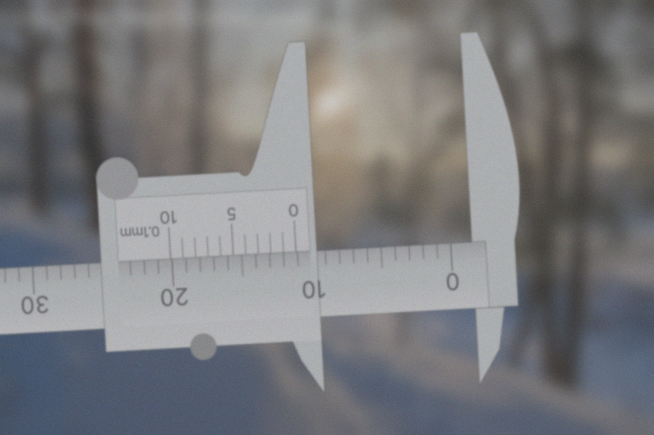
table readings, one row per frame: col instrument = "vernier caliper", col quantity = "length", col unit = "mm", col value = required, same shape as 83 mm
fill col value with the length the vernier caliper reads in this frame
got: 11.1 mm
